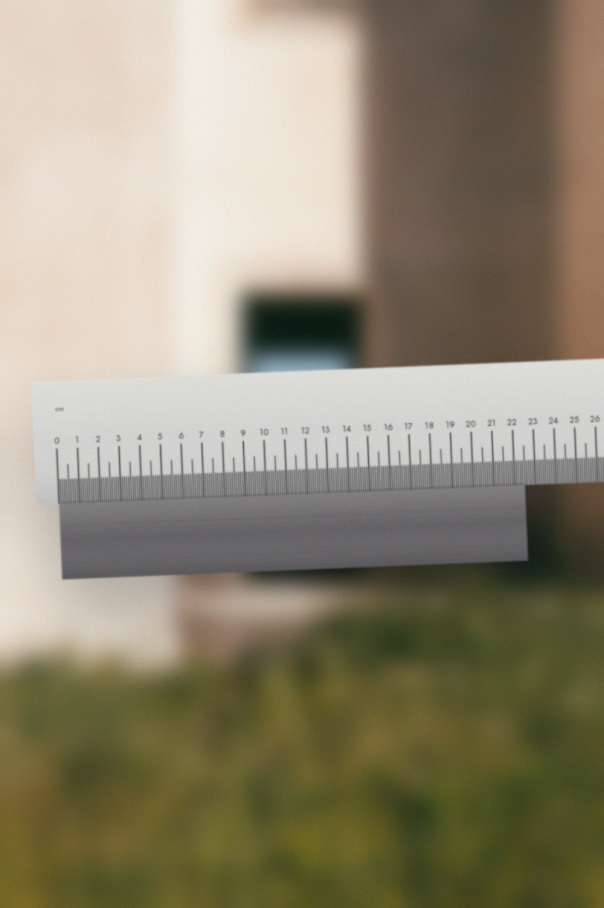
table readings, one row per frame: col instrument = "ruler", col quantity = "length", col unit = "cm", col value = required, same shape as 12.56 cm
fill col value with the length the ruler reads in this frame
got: 22.5 cm
